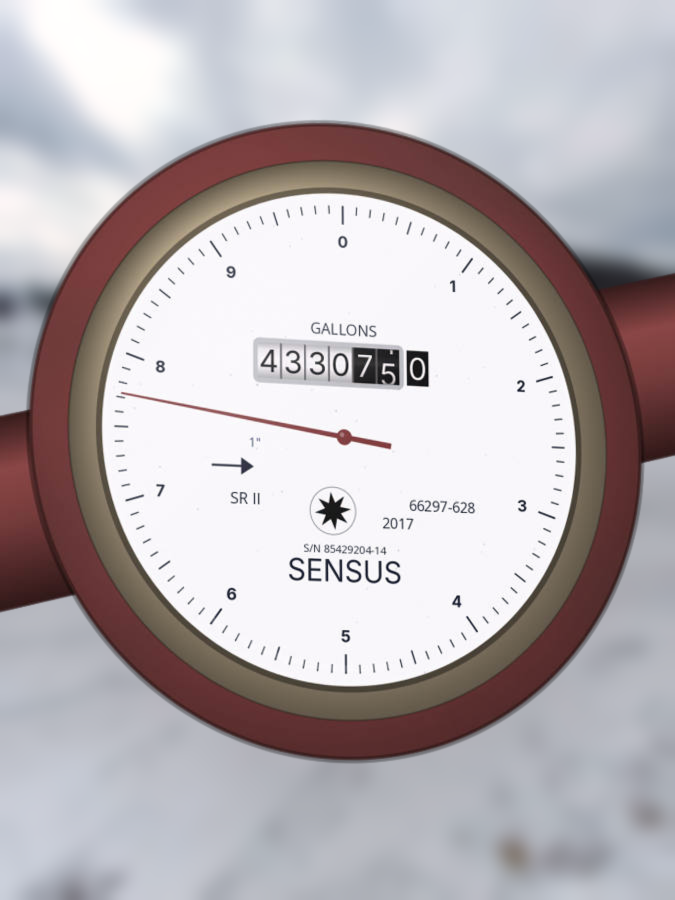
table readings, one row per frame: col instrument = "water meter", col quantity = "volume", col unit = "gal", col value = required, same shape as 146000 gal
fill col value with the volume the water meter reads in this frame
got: 4330747.7 gal
